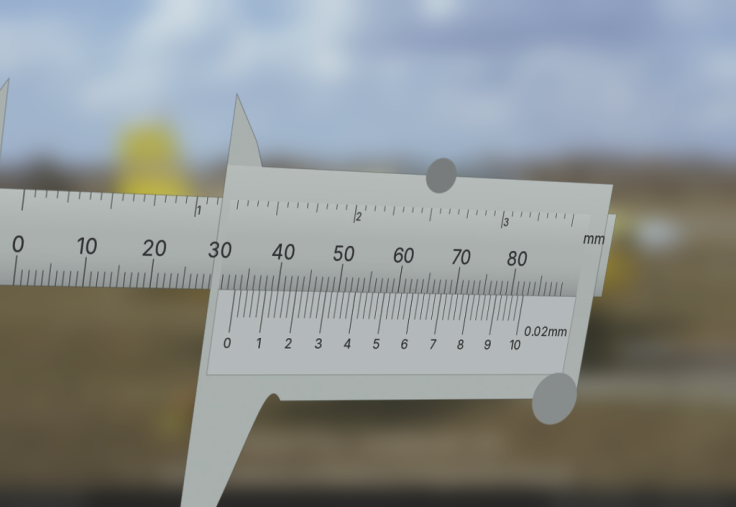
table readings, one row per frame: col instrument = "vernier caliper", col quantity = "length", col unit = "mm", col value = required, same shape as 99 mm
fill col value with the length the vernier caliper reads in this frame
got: 33.2 mm
